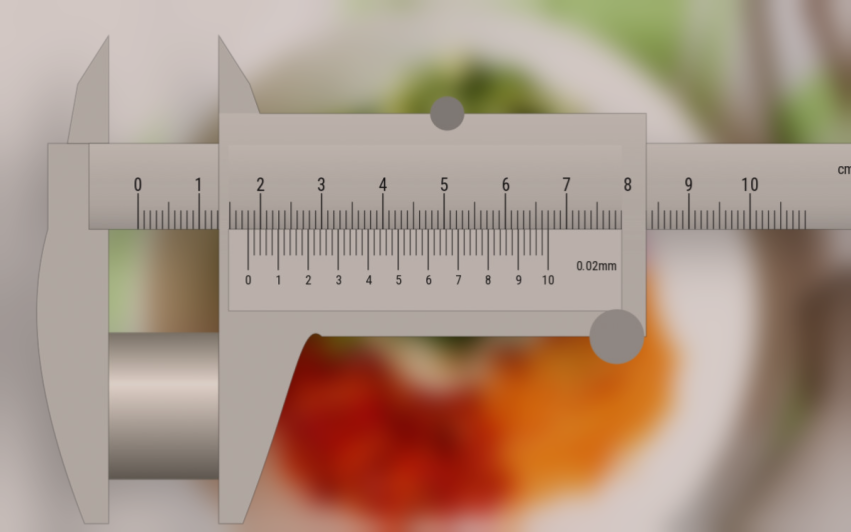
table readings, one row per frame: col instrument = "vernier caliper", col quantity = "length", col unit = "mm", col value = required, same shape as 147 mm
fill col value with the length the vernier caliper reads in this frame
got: 18.0 mm
